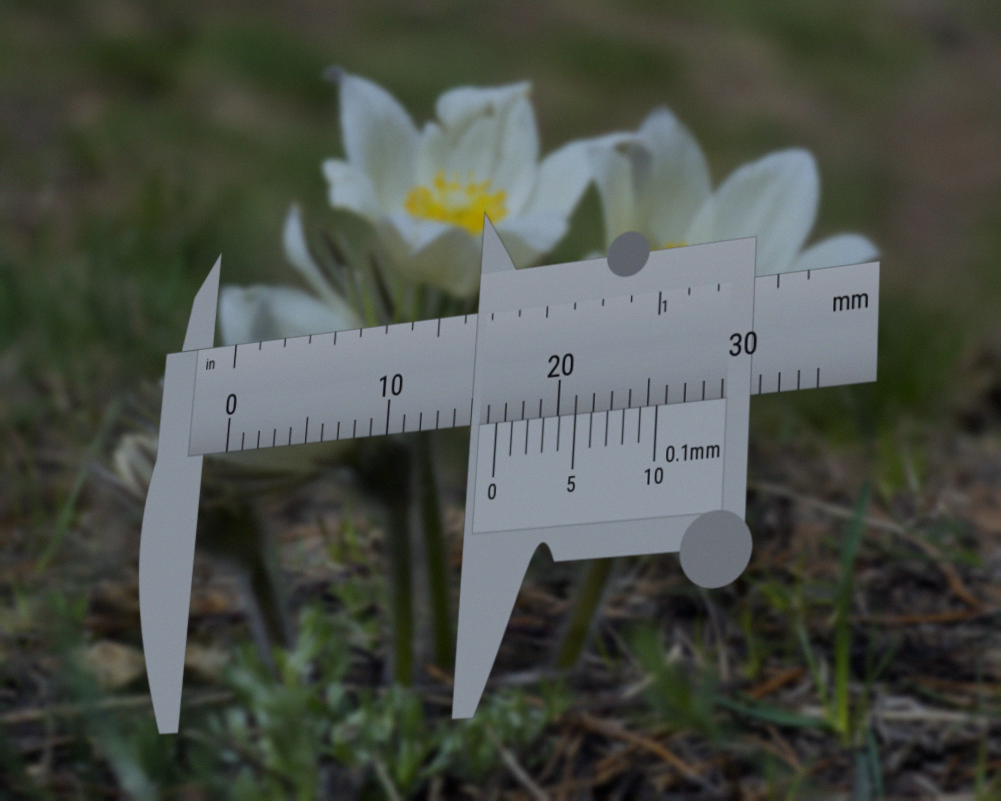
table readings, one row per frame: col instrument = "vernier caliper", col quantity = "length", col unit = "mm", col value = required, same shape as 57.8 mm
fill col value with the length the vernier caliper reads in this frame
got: 16.5 mm
